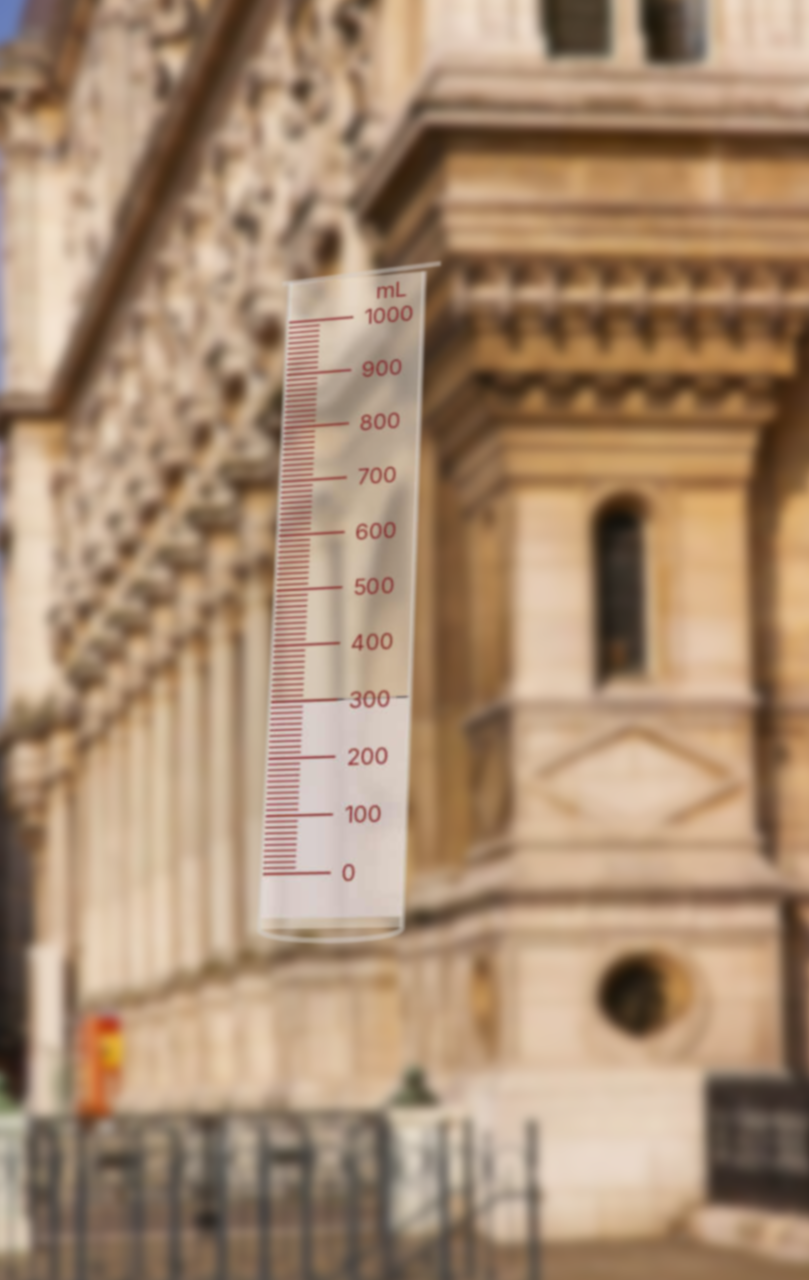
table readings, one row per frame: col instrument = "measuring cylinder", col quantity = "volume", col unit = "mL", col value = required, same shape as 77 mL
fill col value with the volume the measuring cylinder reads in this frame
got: 300 mL
